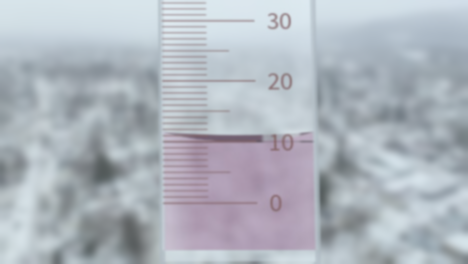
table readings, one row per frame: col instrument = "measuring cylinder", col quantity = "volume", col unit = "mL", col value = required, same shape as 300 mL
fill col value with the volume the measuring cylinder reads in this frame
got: 10 mL
